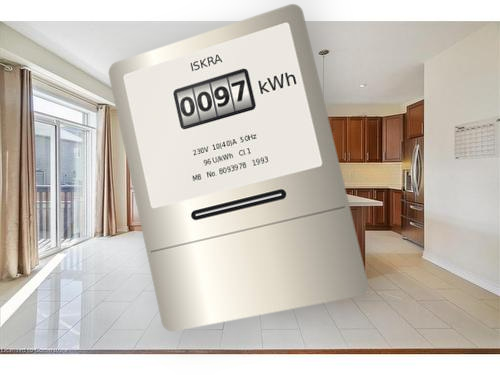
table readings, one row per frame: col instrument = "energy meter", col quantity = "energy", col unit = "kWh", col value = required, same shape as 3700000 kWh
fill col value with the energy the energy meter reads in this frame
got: 97 kWh
